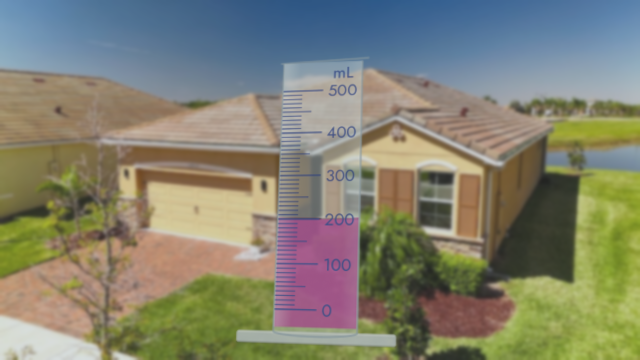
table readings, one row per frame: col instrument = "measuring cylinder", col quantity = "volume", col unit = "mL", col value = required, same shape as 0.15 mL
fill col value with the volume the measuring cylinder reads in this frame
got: 200 mL
